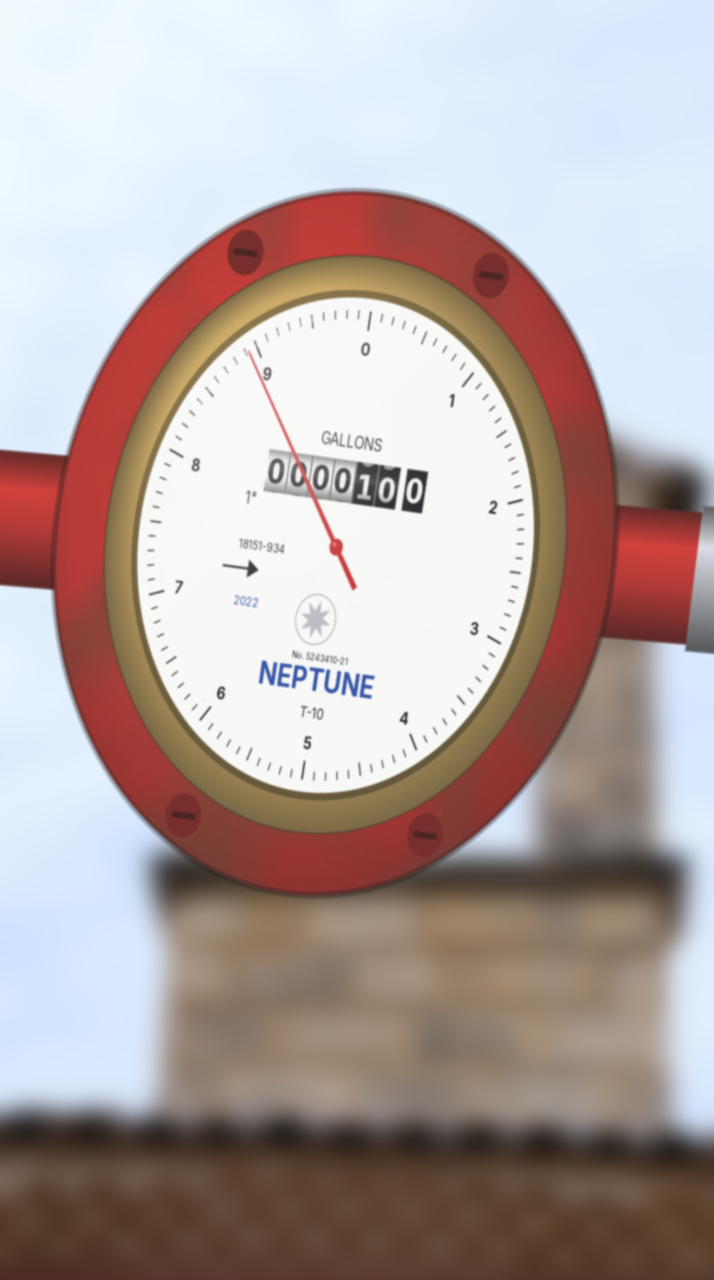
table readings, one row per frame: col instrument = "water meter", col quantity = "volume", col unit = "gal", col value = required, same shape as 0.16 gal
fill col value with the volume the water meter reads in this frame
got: 98.9 gal
